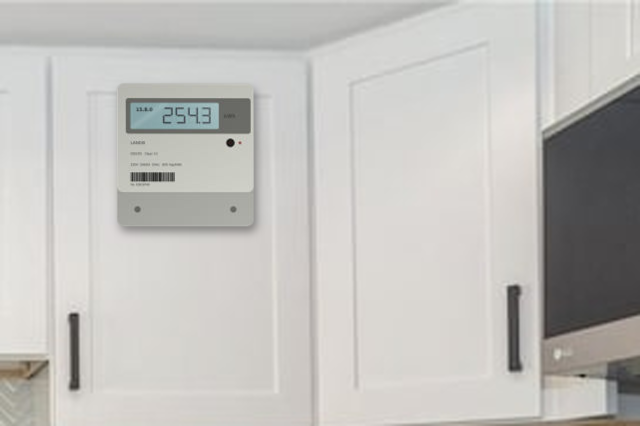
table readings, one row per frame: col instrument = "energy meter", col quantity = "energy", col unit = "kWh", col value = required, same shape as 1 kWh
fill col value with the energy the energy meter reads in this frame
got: 254.3 kWh
